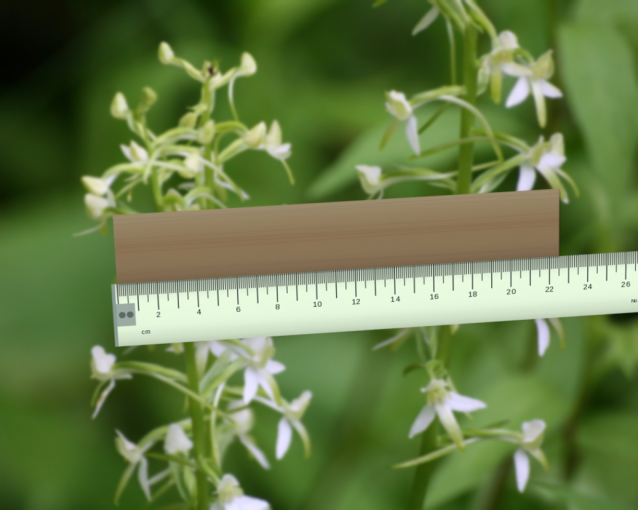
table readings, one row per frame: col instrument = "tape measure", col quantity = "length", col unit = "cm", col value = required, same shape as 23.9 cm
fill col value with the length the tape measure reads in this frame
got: 22.5 cm
